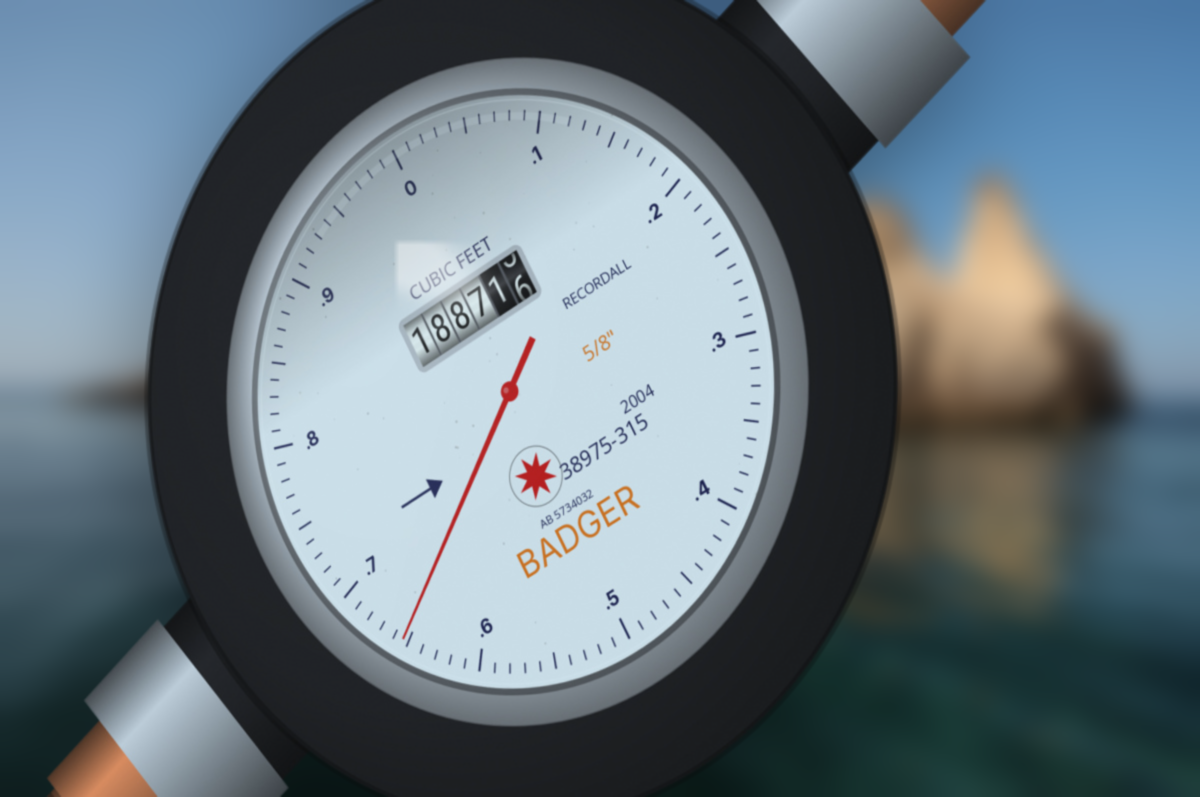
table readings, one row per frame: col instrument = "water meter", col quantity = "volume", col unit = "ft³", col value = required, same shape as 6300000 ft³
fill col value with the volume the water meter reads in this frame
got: 188715.65 ft³
